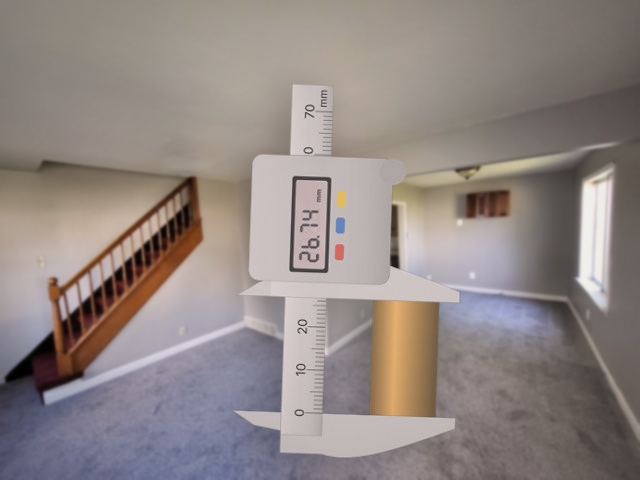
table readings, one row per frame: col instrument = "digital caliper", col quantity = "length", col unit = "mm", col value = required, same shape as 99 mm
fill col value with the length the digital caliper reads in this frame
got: 26.74 mm
